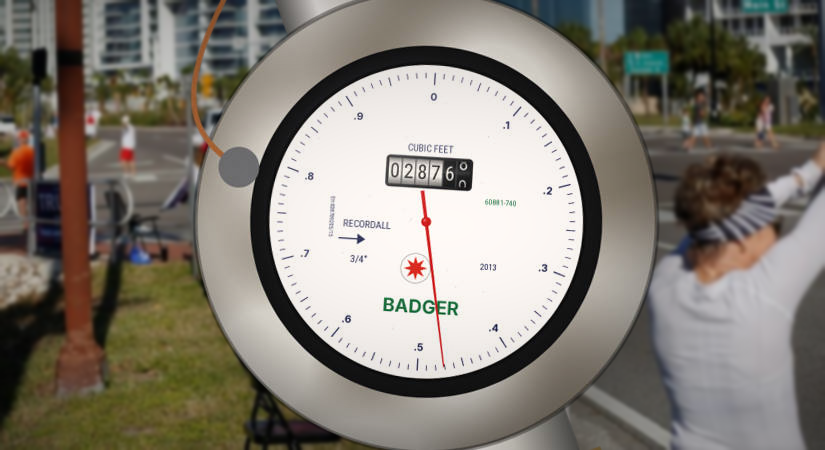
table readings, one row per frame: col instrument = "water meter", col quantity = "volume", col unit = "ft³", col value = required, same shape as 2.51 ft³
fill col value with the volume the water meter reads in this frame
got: 28768.47 ft³
